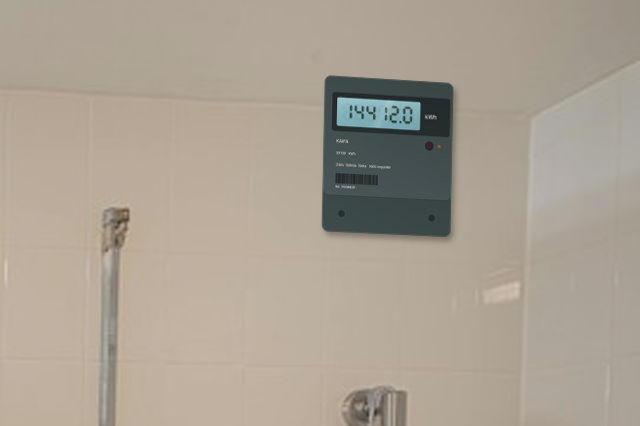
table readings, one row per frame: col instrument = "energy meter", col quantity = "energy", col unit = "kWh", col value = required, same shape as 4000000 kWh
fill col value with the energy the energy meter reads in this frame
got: 14412.0 kWh
